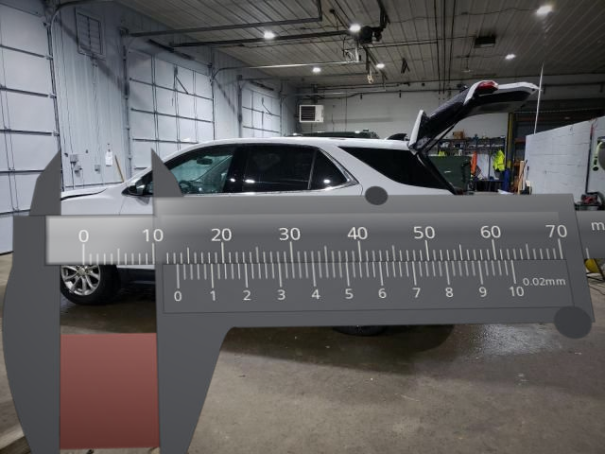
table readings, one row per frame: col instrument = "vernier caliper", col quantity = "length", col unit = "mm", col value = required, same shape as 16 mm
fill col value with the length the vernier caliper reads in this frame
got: 13.4 mm
